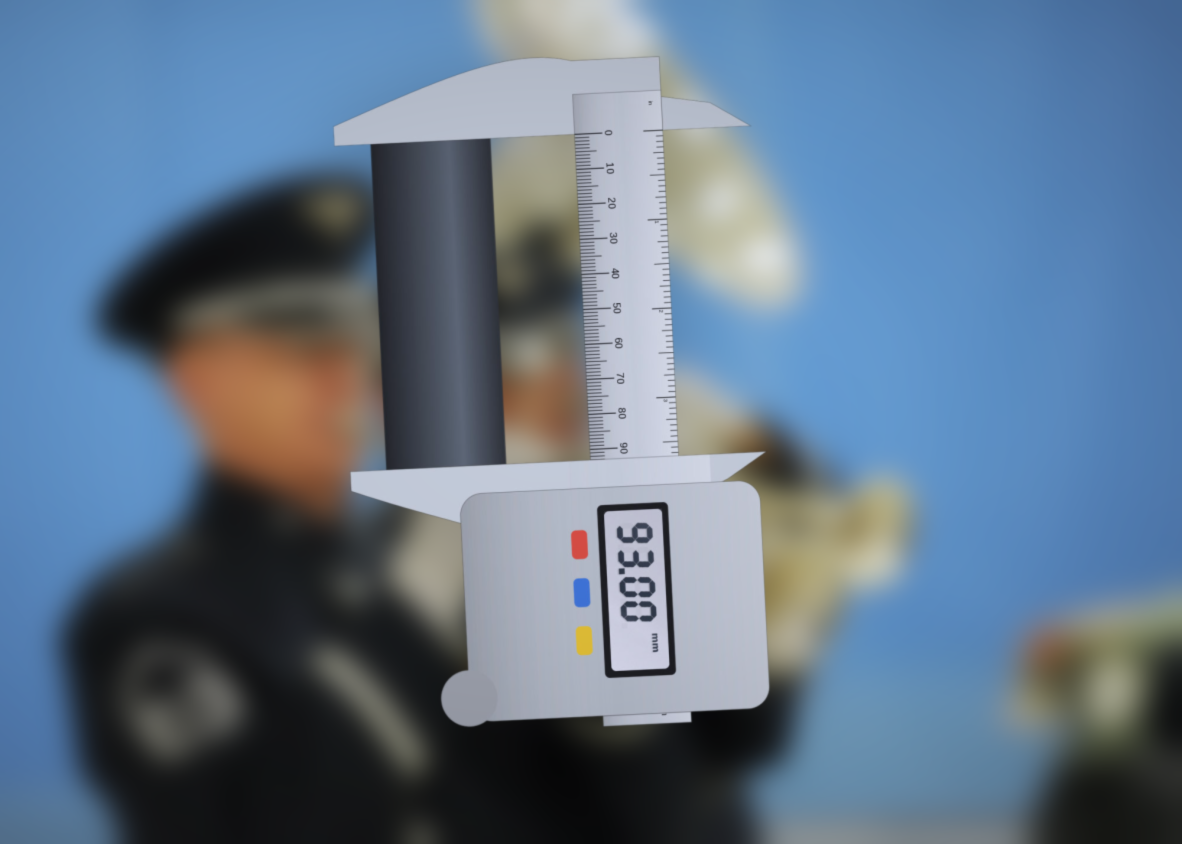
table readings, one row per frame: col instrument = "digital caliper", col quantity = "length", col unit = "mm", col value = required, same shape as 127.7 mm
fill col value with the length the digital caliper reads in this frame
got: 93.00 mm
